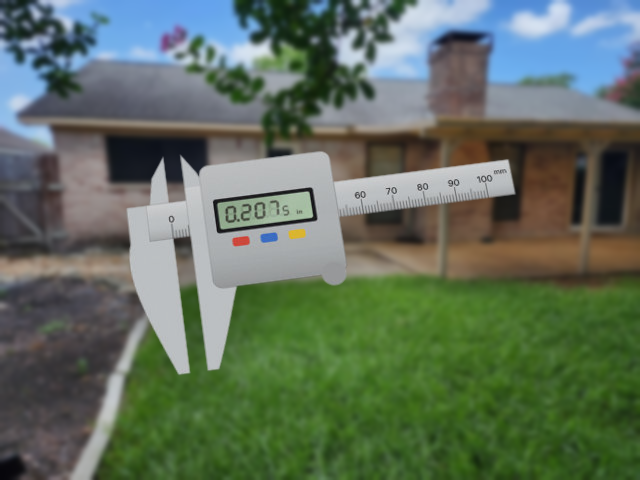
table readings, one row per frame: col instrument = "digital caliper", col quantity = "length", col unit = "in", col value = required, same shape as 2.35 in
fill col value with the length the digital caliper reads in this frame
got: 0.2075 in
